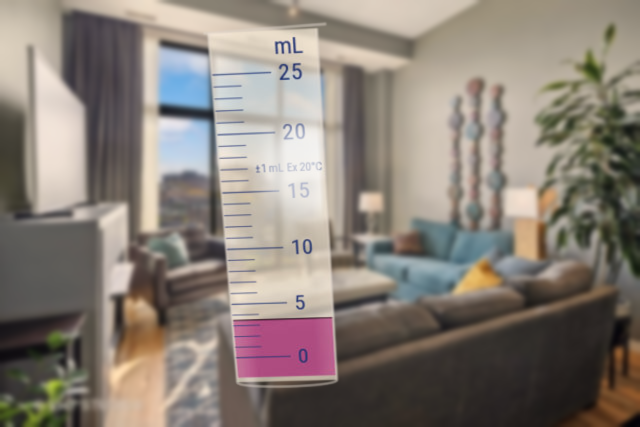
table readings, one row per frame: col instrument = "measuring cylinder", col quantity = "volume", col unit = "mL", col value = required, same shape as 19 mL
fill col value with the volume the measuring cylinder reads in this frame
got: 3.5 mL
